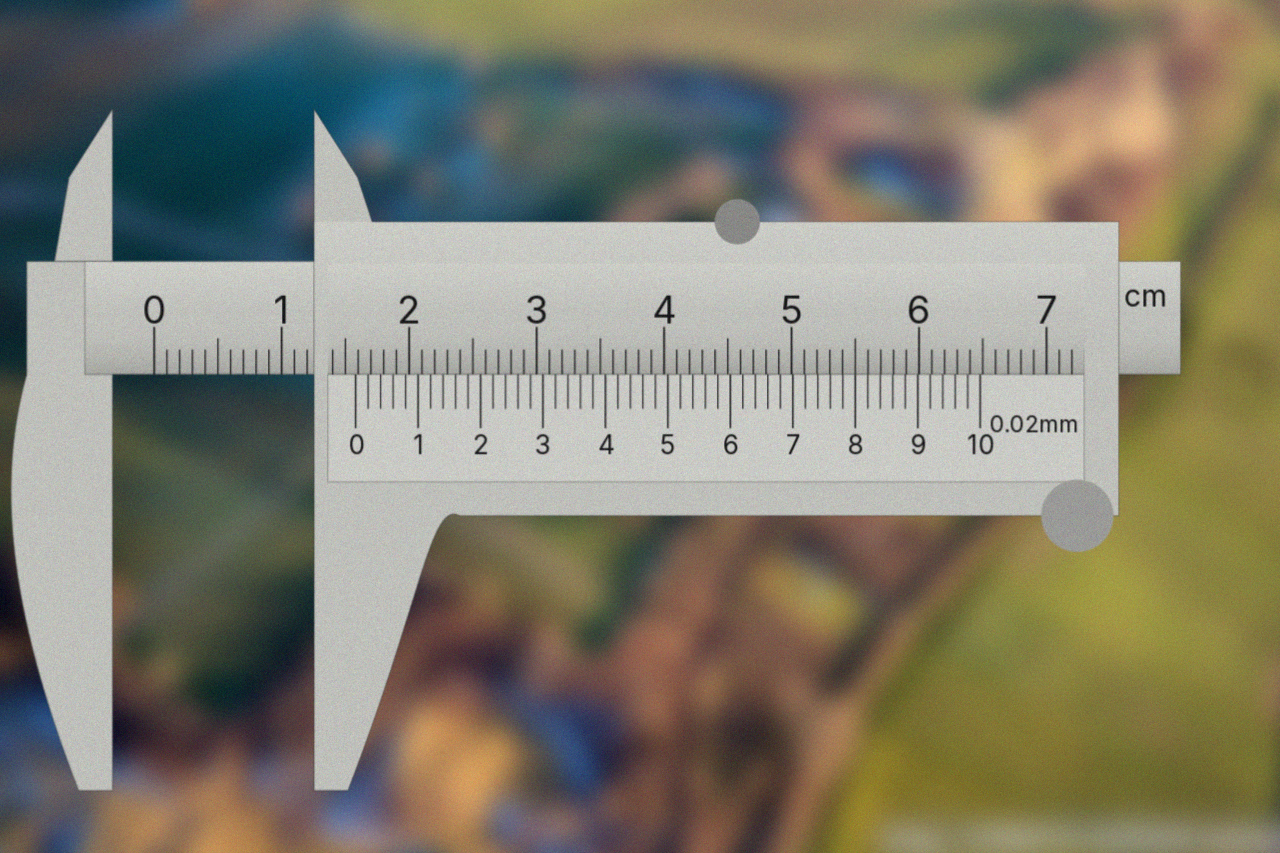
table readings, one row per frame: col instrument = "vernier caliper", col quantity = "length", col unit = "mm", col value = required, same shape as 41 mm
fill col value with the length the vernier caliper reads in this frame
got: 15.8 mm
